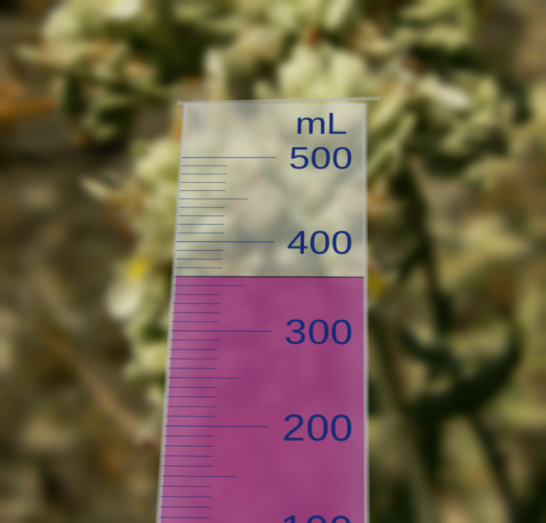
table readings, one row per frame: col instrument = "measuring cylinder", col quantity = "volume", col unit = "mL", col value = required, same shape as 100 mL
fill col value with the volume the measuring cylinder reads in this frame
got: 360 mL
